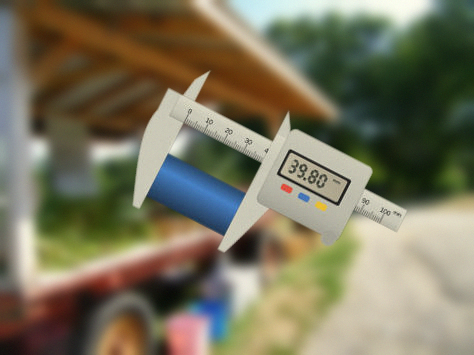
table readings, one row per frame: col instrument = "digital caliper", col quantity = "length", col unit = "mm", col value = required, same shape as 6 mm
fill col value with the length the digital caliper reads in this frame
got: 39.80 mm
